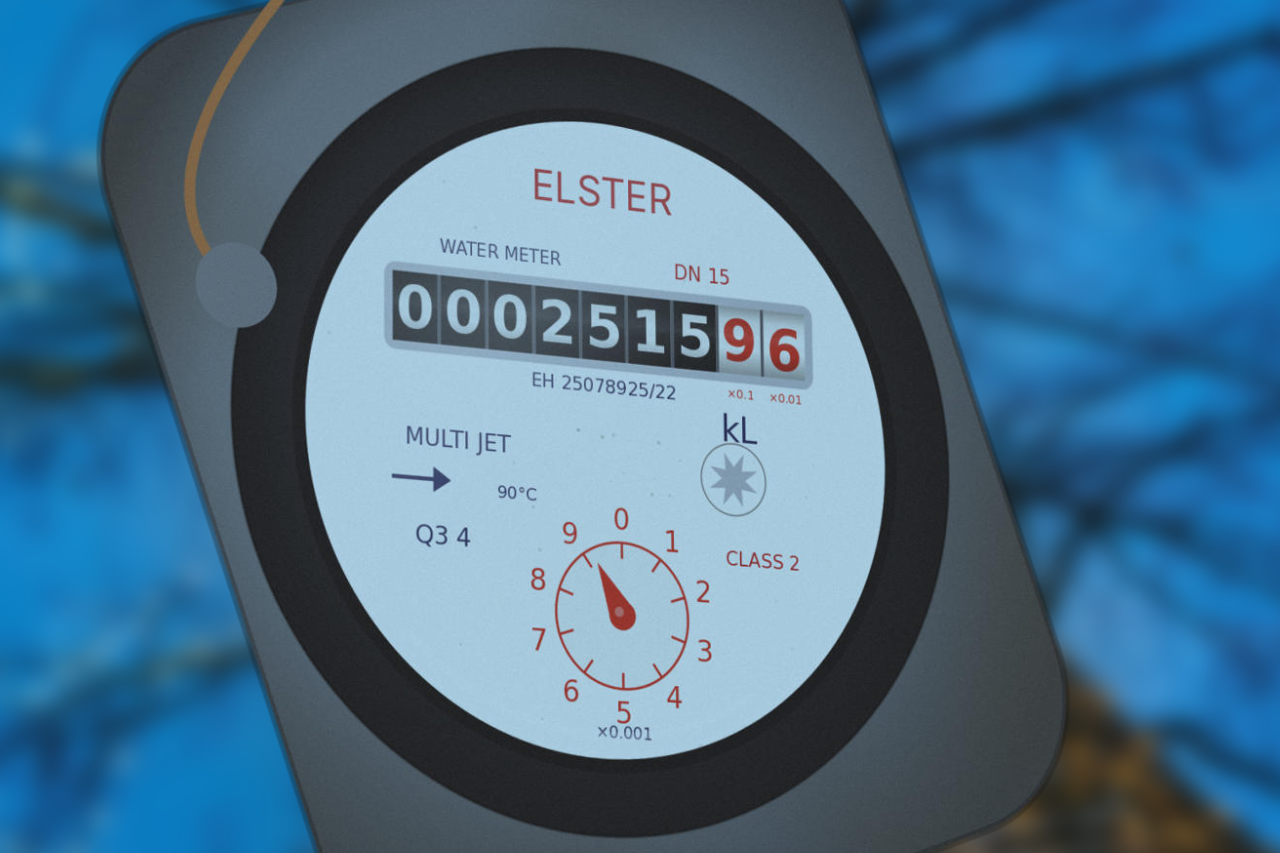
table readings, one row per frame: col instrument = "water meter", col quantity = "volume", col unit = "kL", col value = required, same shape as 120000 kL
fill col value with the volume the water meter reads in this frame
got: 2515.959 kL
